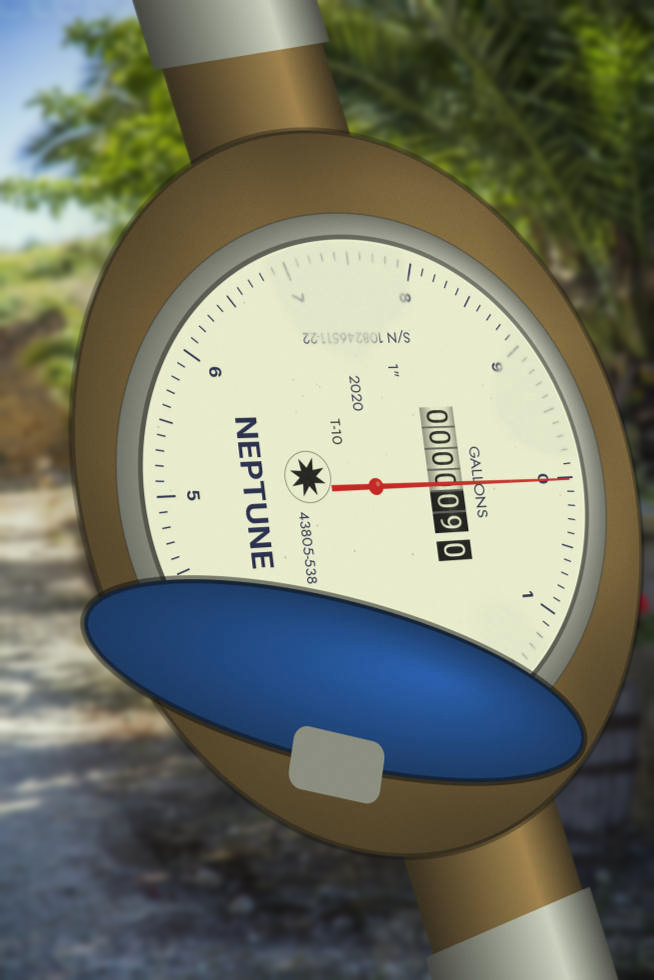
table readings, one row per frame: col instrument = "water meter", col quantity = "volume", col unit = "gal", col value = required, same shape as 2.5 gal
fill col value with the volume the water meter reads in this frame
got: 90.0 gal
